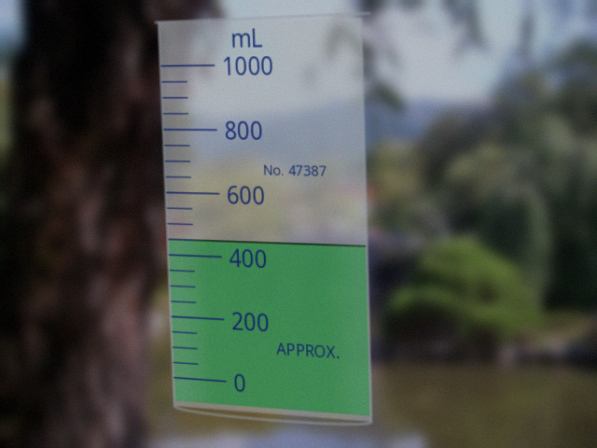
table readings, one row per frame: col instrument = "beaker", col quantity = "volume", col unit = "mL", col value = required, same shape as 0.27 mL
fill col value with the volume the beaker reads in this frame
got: 450 mL
